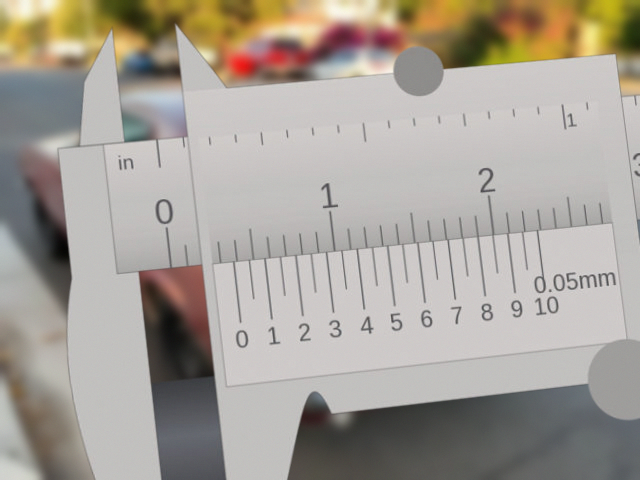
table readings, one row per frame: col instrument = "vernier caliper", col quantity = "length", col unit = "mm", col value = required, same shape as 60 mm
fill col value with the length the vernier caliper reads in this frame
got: 3.8 mm
